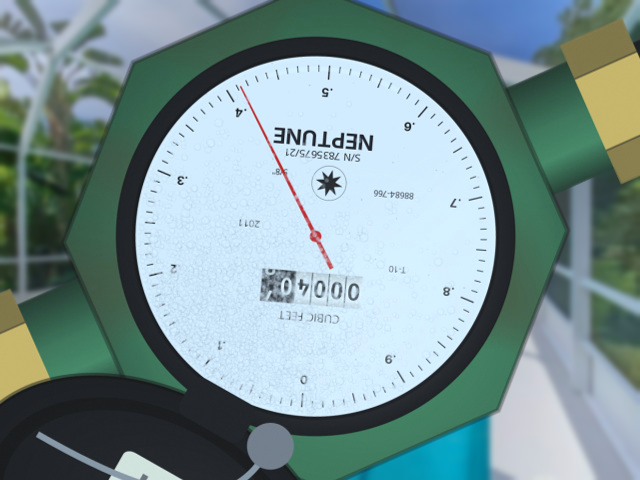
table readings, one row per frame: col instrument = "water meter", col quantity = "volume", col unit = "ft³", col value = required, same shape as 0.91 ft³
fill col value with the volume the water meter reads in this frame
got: 407.41 ft³
